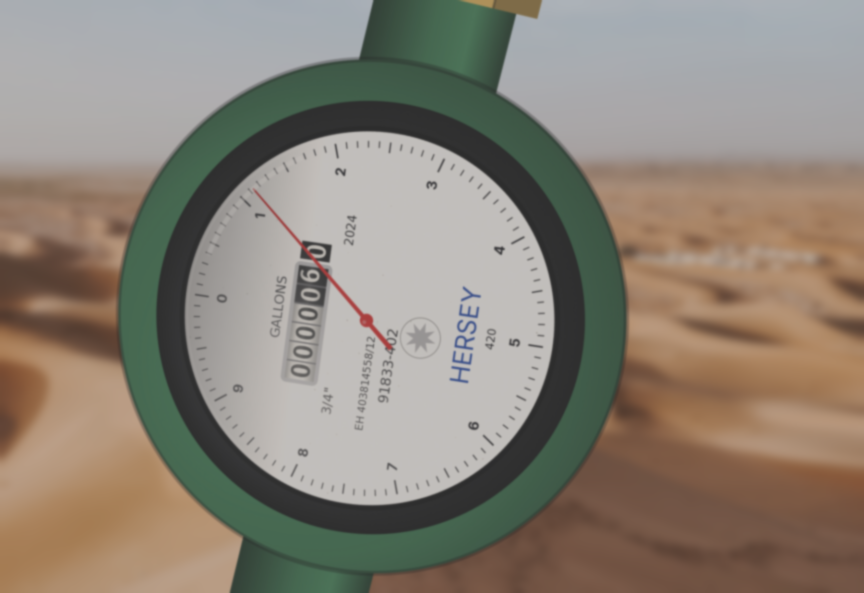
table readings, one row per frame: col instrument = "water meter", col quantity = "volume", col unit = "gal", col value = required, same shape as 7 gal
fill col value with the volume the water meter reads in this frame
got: 61.1 gal
